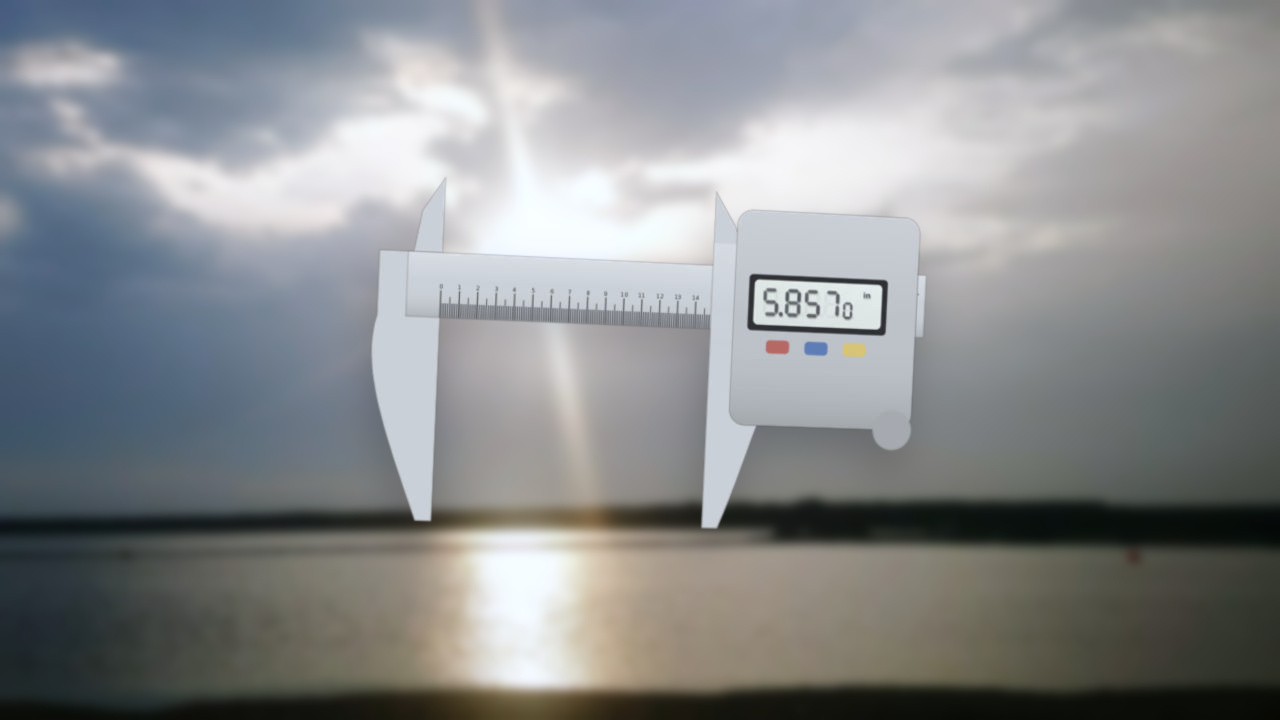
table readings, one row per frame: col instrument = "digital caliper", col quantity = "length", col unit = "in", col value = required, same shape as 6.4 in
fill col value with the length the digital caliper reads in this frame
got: 5.8570 in
